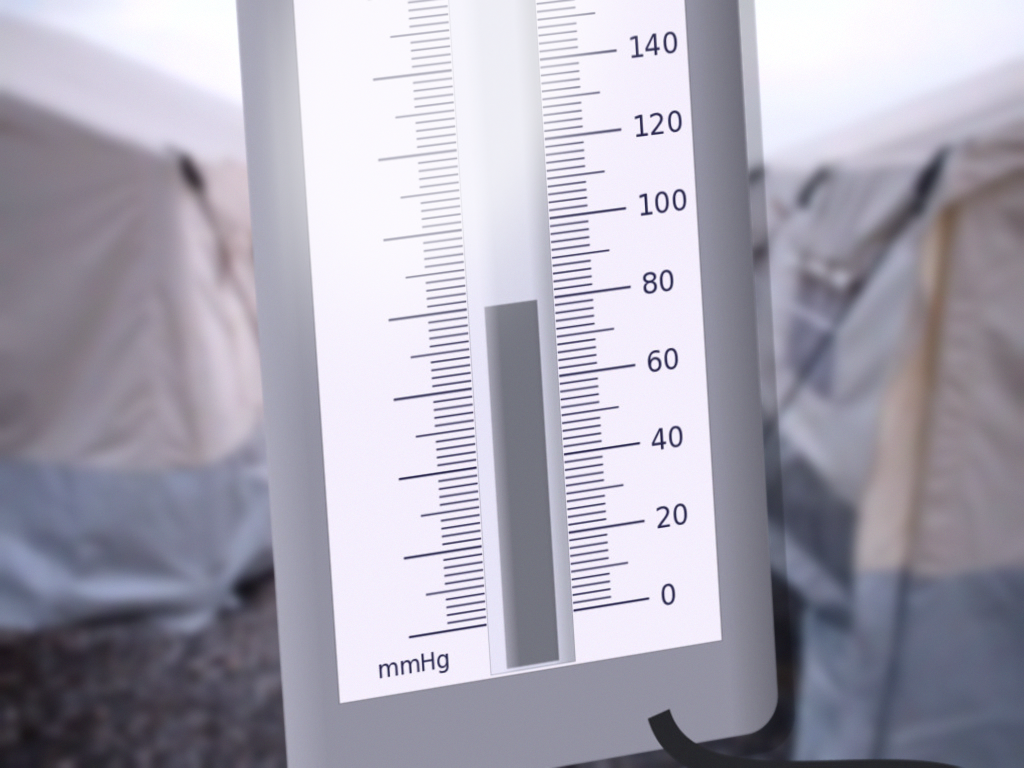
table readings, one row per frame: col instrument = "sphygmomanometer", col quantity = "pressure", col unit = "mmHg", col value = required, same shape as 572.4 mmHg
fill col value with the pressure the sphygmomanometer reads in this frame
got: 80 mmHg
